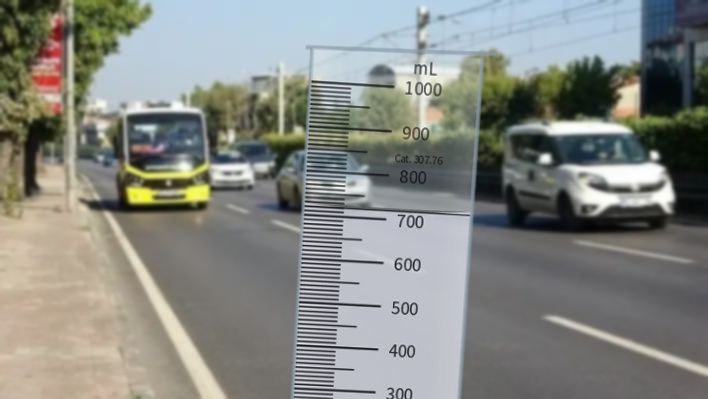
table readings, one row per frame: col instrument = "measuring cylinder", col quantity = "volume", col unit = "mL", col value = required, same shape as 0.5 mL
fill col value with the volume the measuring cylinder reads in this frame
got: 720 mL
